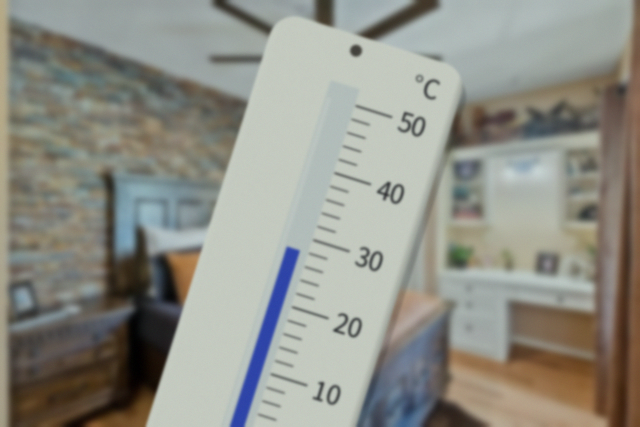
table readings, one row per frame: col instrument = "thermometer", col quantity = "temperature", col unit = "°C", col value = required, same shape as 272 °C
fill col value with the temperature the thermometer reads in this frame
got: 28 °C
